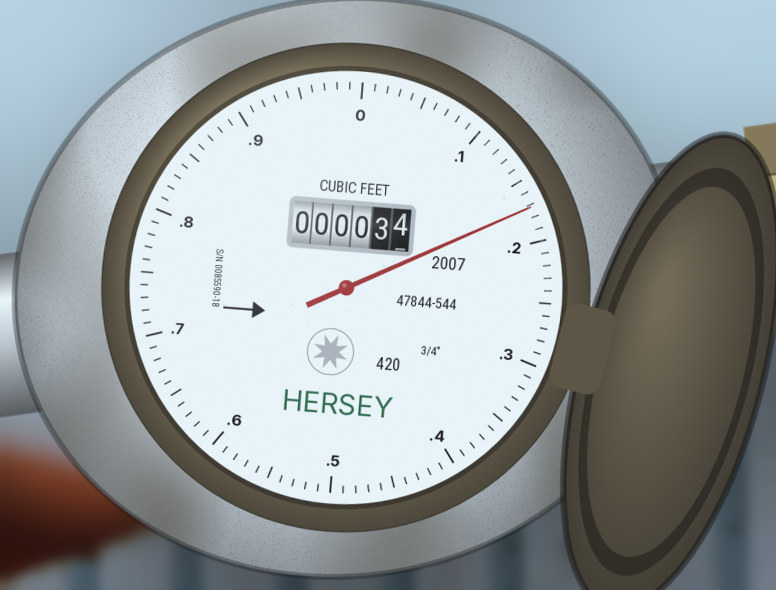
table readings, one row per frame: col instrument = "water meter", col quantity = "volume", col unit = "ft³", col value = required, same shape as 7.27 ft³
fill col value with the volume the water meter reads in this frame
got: 34.17 ft³
